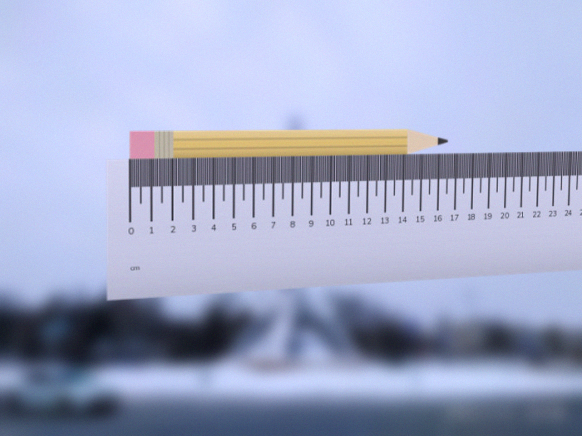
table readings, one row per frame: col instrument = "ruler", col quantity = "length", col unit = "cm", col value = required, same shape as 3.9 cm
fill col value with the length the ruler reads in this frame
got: 16.5 cm
